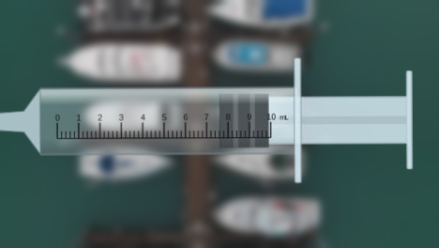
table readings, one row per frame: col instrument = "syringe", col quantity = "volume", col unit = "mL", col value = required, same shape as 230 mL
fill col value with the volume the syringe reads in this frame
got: 7.6 mL
